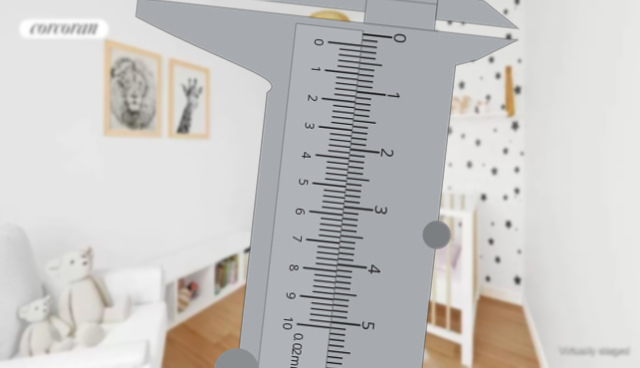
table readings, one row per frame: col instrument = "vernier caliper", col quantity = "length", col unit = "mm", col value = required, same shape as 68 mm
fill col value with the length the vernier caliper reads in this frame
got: 2.0 mm
